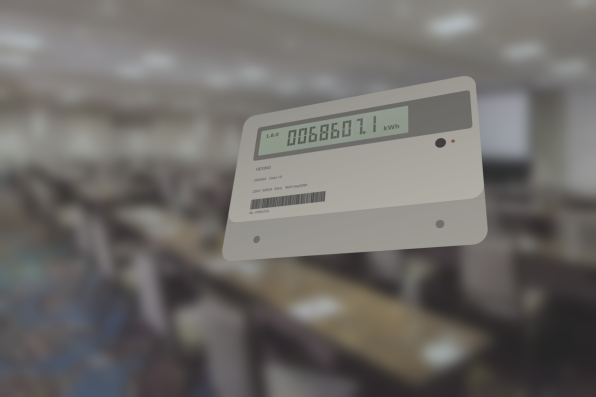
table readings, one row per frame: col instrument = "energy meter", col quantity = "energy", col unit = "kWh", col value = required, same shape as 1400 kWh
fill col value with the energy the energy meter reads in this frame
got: 68607.1 kWh
